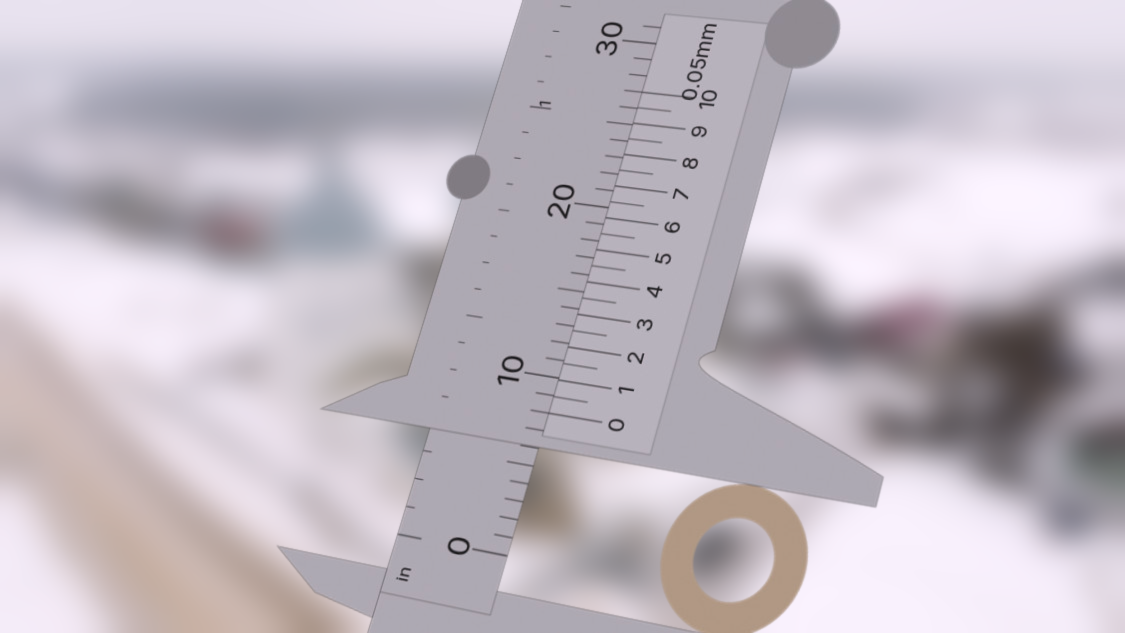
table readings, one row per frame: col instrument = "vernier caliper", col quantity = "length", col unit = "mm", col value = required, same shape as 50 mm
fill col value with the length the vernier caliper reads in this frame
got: 8.0 mm
